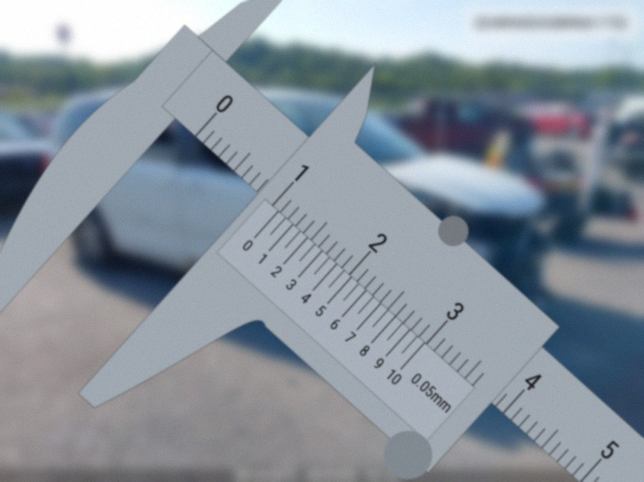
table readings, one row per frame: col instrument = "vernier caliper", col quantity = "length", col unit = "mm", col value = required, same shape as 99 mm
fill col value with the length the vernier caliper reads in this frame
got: 10.8 mm
